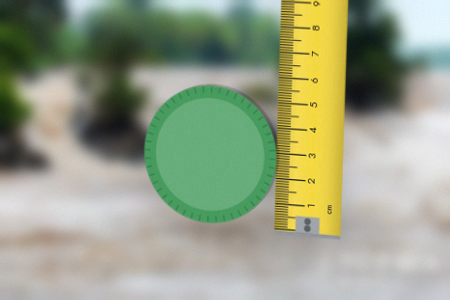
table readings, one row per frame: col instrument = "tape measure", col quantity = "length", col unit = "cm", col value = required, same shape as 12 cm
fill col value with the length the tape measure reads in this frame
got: 5.5 cm
